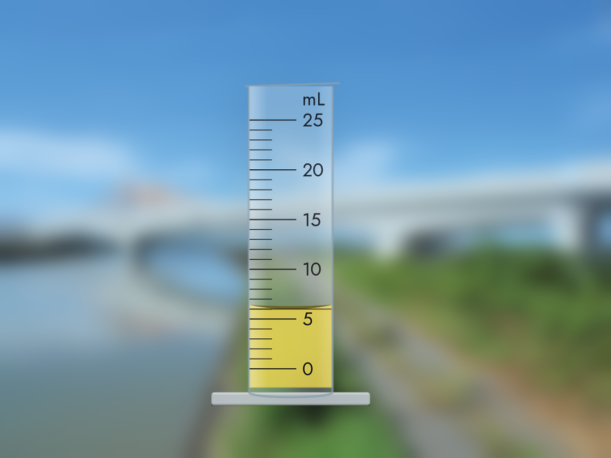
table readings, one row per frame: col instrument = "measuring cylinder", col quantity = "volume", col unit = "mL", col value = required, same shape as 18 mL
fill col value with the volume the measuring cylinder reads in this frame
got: 6 mL
